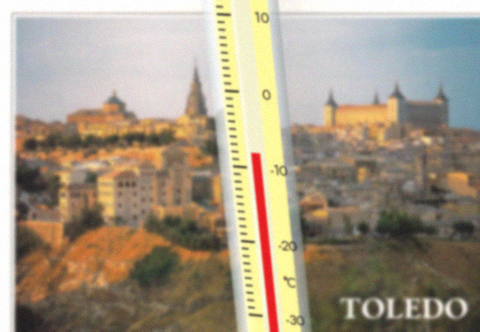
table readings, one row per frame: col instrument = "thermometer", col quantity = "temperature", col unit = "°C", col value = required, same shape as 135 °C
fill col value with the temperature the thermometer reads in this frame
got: -8 °C
